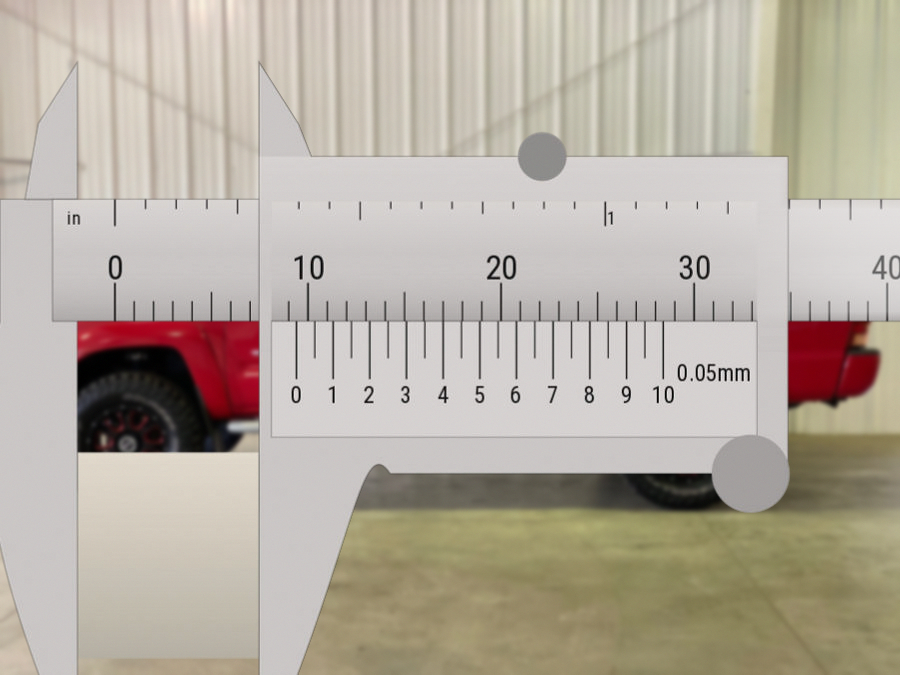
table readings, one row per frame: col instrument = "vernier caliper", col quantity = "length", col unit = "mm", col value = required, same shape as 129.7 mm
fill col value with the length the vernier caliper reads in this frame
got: 9.4 mm
